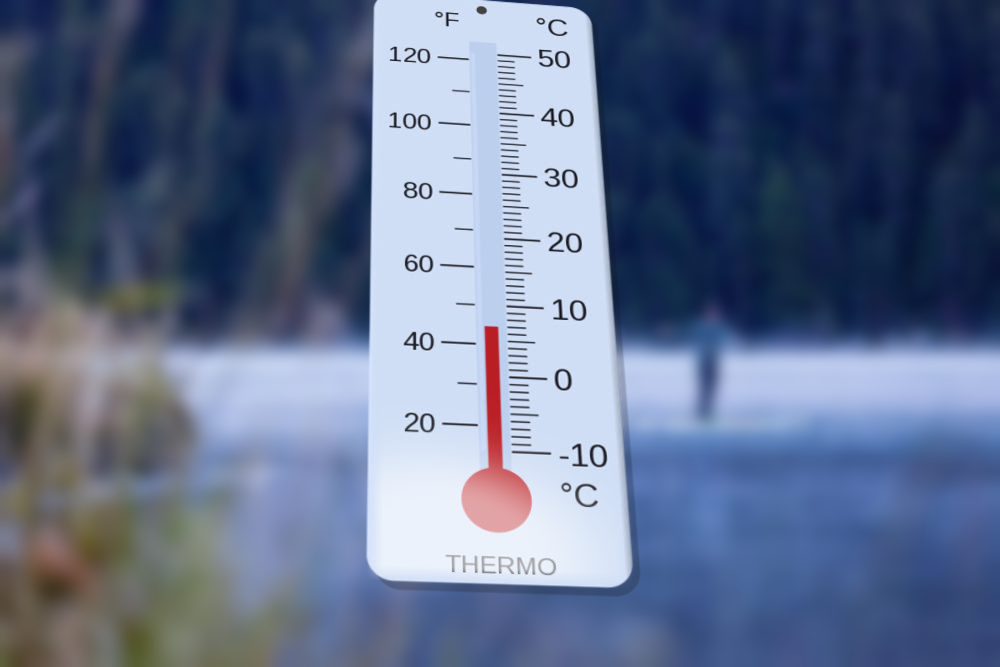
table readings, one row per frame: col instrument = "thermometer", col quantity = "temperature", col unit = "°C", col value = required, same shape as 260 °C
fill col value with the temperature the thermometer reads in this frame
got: 7 °C
